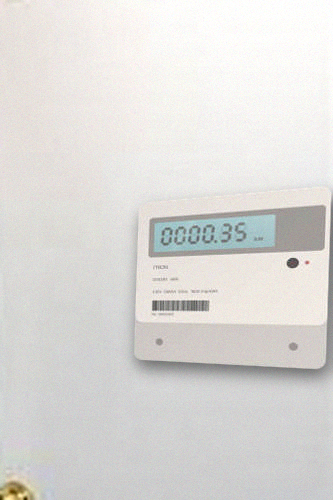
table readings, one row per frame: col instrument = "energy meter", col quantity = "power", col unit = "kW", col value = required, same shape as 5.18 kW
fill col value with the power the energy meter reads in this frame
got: 0.35 kW
